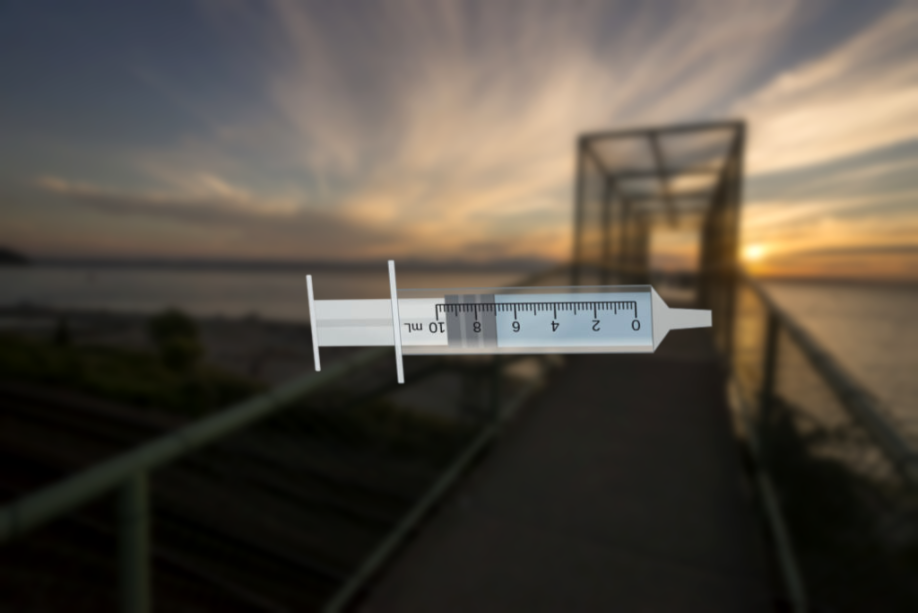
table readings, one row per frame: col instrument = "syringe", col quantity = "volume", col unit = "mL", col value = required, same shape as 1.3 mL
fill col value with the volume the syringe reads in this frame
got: 7 mL
